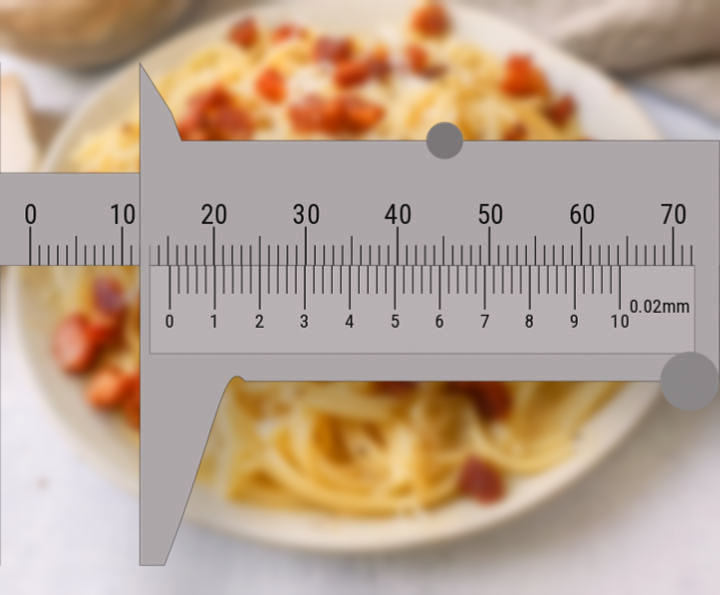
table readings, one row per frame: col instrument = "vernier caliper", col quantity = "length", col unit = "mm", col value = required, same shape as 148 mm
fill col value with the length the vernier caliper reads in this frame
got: 15.2 mm
